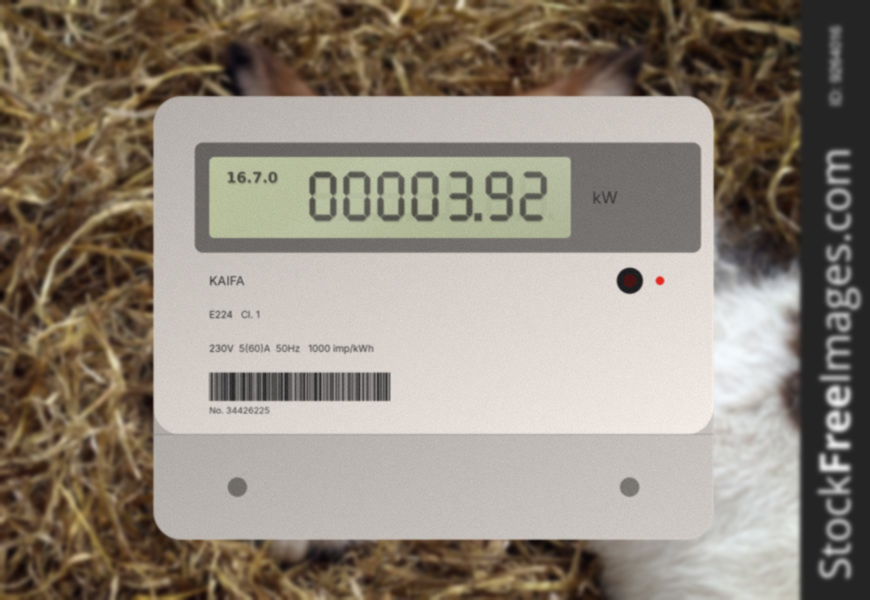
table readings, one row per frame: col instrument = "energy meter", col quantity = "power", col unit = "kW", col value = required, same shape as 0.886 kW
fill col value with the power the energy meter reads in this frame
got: 3.92 kW
